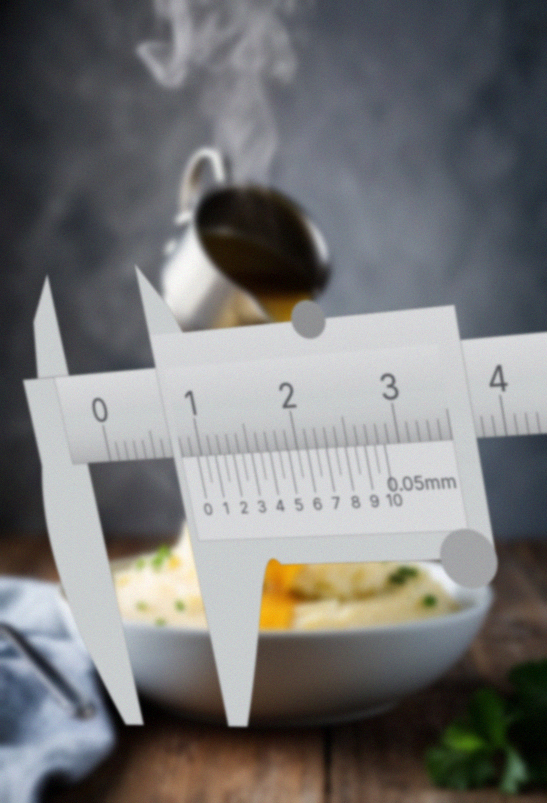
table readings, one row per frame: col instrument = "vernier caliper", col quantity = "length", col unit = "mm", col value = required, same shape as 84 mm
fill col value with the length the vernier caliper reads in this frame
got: 9.6 mm
